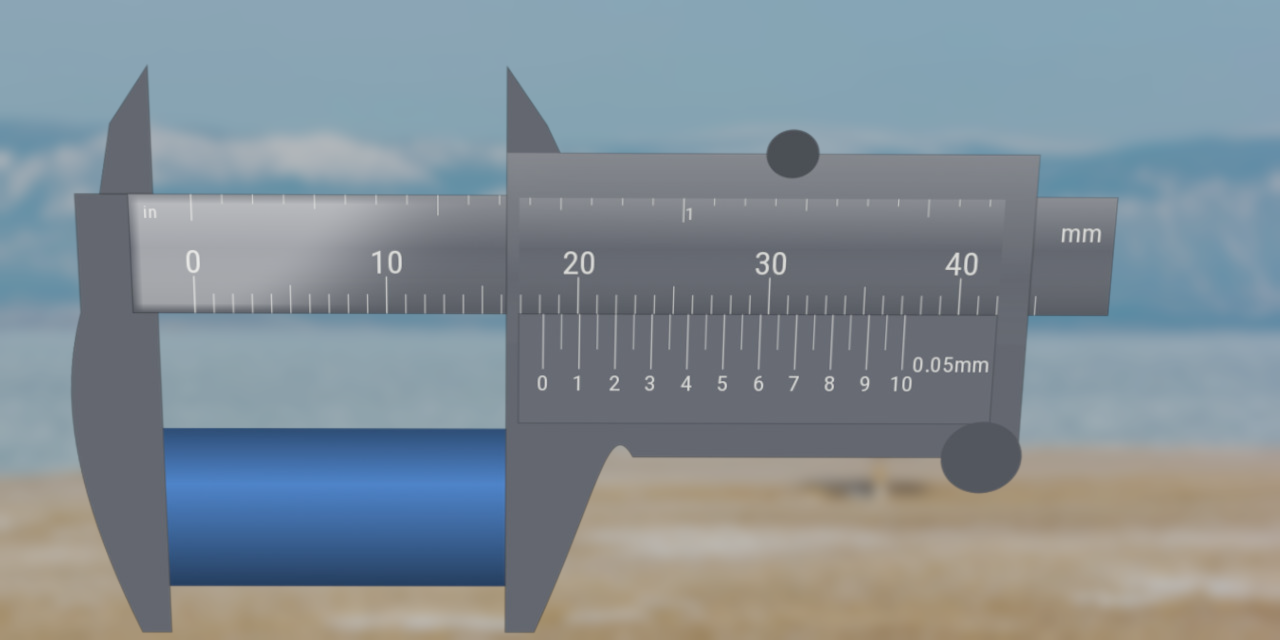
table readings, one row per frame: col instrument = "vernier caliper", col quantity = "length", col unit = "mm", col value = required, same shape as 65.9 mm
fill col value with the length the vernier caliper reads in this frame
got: 18.2 mm
